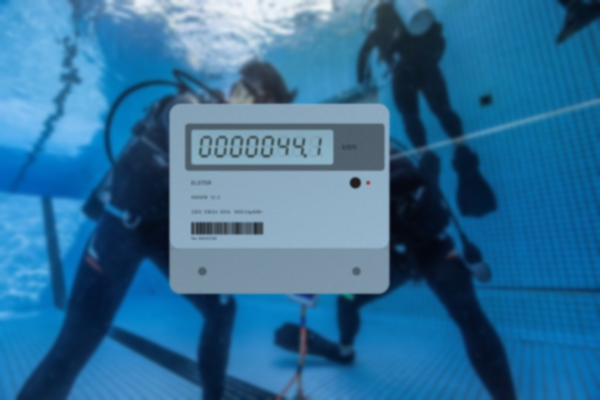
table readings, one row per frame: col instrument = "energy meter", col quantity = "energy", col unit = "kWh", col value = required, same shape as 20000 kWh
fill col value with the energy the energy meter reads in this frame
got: 44.1 kWh
